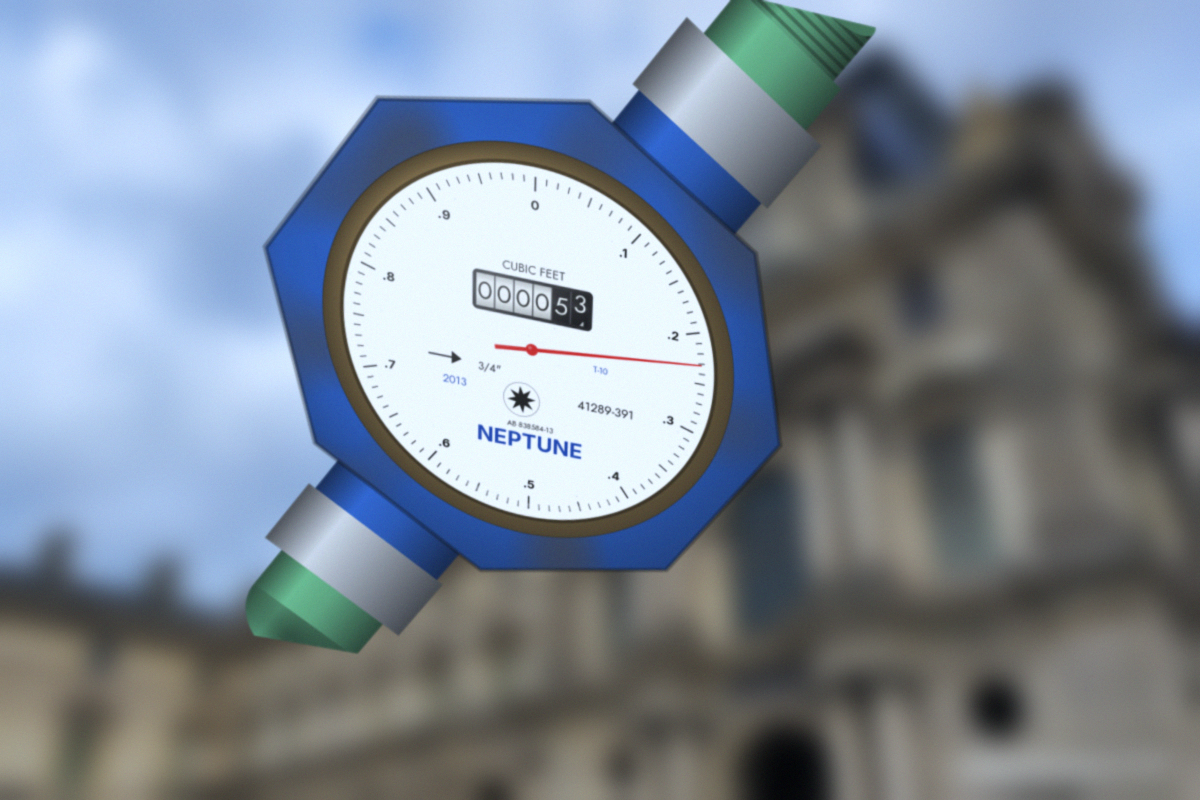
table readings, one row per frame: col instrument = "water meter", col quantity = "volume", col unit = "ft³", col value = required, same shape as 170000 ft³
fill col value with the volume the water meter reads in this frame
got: 53.23 ft³
